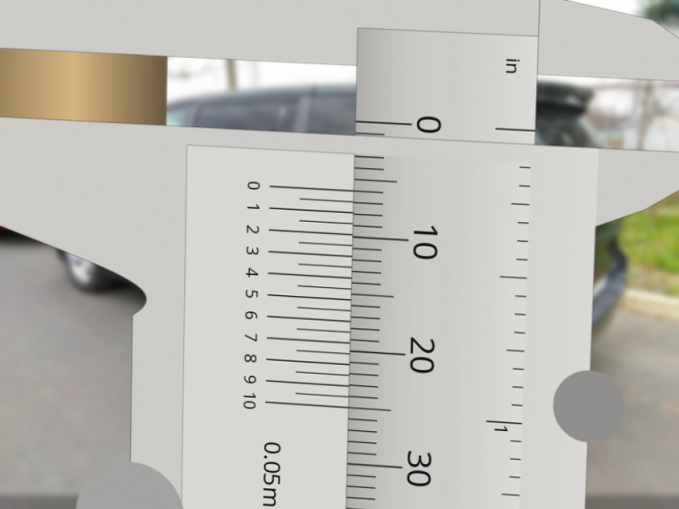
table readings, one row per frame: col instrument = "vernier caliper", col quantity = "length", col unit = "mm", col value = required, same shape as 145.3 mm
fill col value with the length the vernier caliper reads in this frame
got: 6.0 mm
